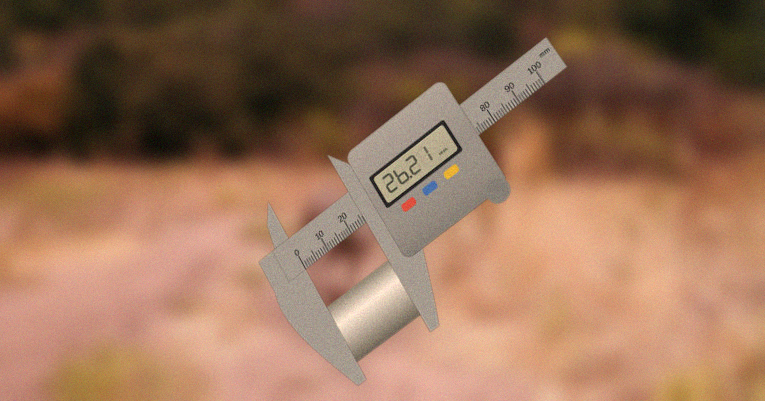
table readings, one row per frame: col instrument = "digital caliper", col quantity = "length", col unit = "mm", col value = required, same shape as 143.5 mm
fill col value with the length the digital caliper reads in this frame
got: 26.21 mm
